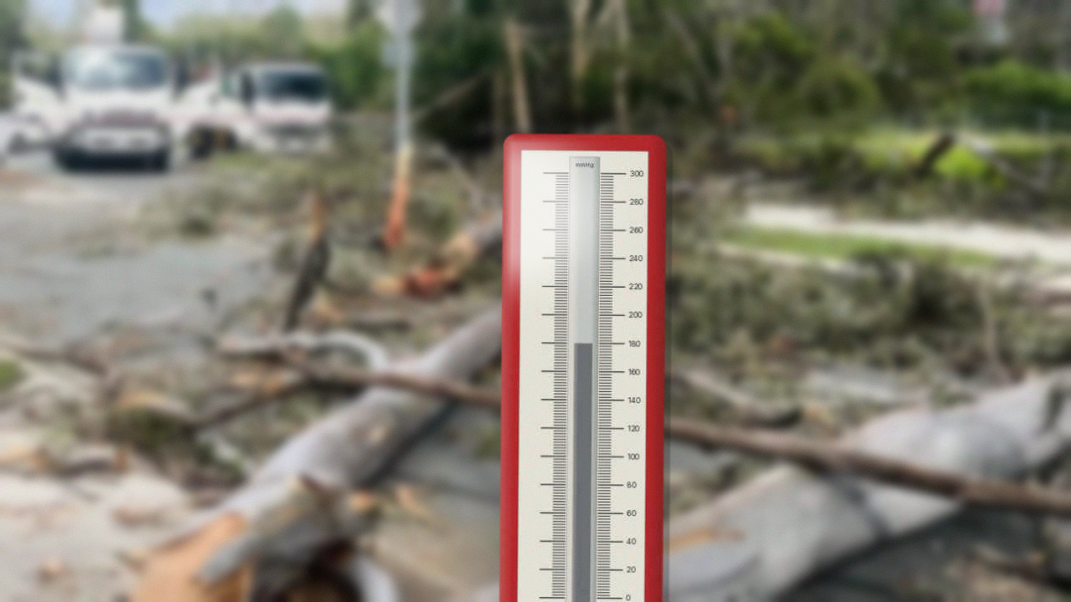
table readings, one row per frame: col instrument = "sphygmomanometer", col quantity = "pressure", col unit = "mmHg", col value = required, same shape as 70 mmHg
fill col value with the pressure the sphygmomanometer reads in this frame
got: 180 mmHg
